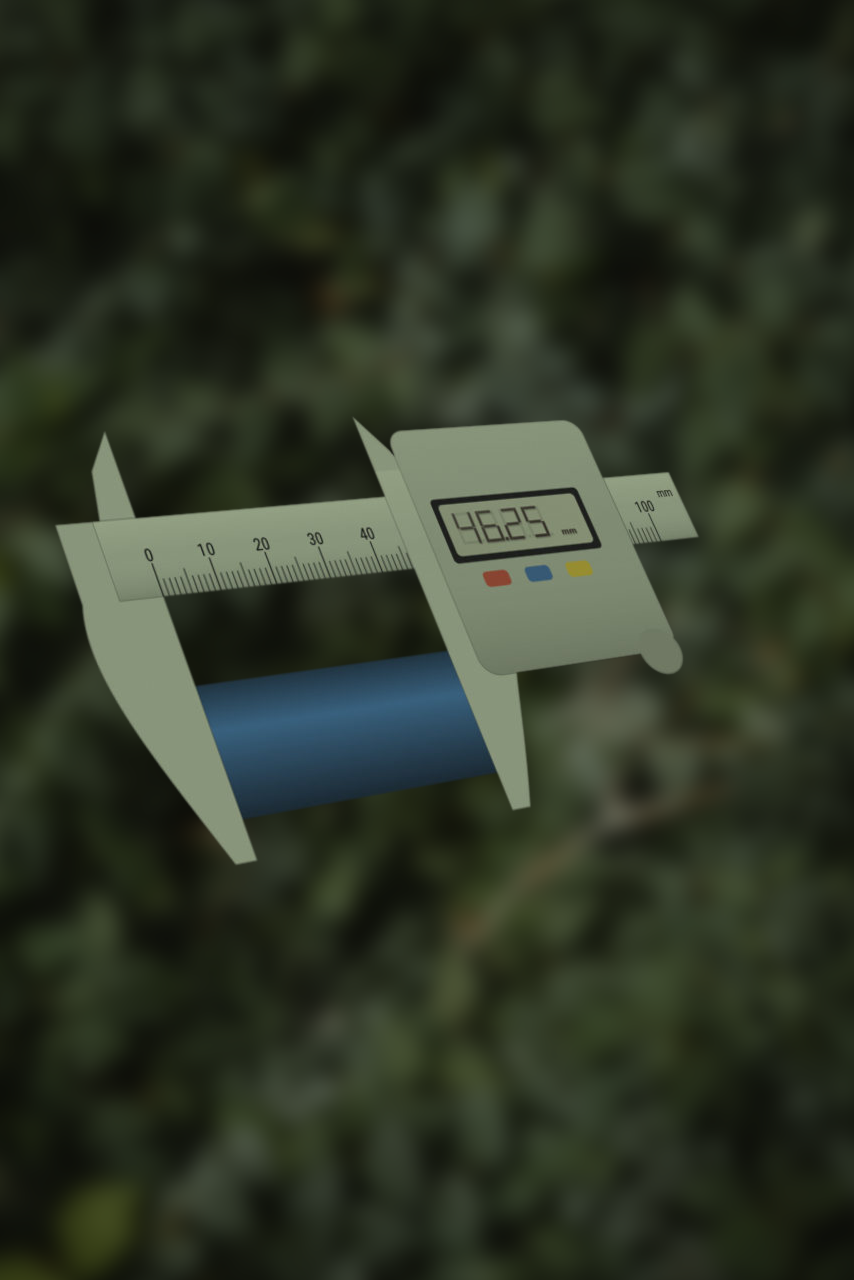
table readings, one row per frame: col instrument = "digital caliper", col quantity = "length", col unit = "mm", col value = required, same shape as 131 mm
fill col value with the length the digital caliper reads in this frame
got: 46.25 mm
